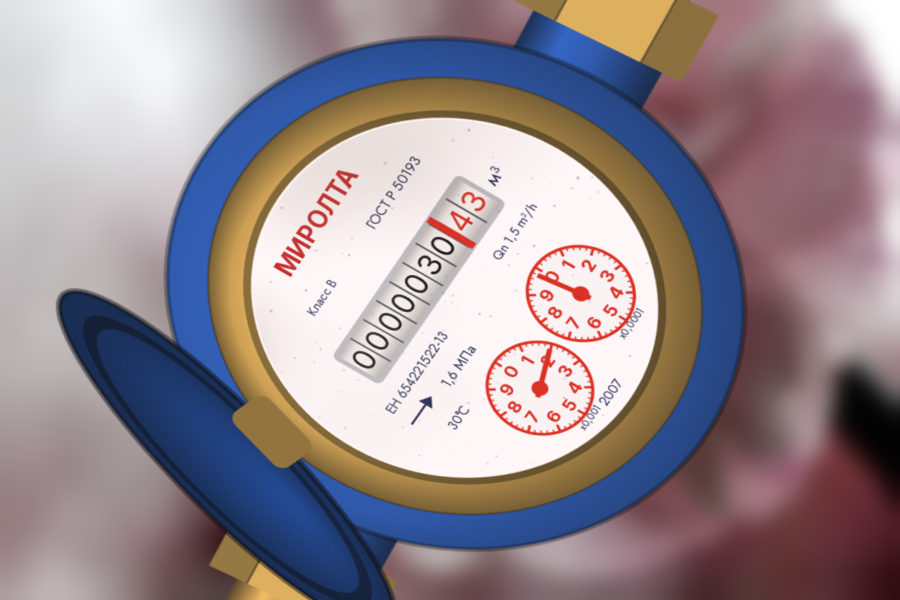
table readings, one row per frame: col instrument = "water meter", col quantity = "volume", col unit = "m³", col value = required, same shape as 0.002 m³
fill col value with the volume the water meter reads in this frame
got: 30.4319 m³
